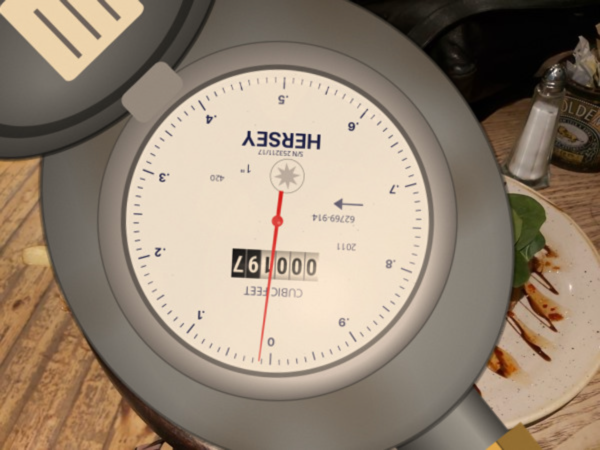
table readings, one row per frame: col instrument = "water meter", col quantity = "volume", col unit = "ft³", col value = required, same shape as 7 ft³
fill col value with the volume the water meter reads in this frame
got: 197.01 ft³
